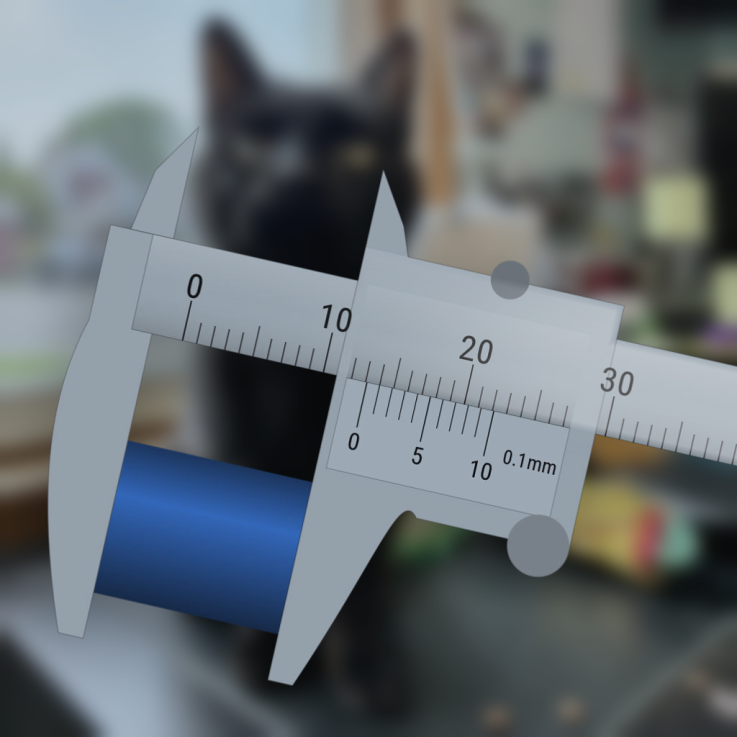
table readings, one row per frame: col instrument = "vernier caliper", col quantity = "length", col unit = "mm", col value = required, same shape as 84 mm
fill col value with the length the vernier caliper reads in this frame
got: 13.1 mm
